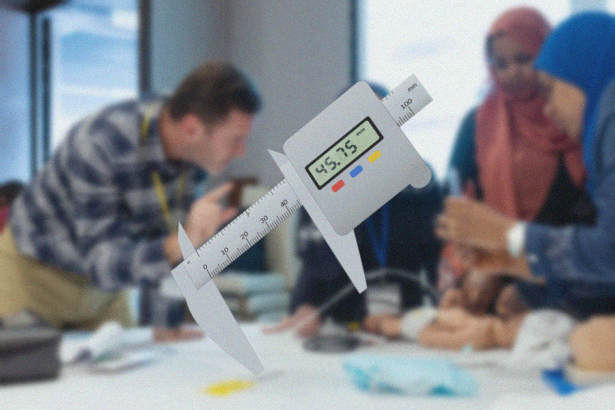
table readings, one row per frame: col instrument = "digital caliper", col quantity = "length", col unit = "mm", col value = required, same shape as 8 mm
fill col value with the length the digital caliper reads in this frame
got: 45.75 mm
